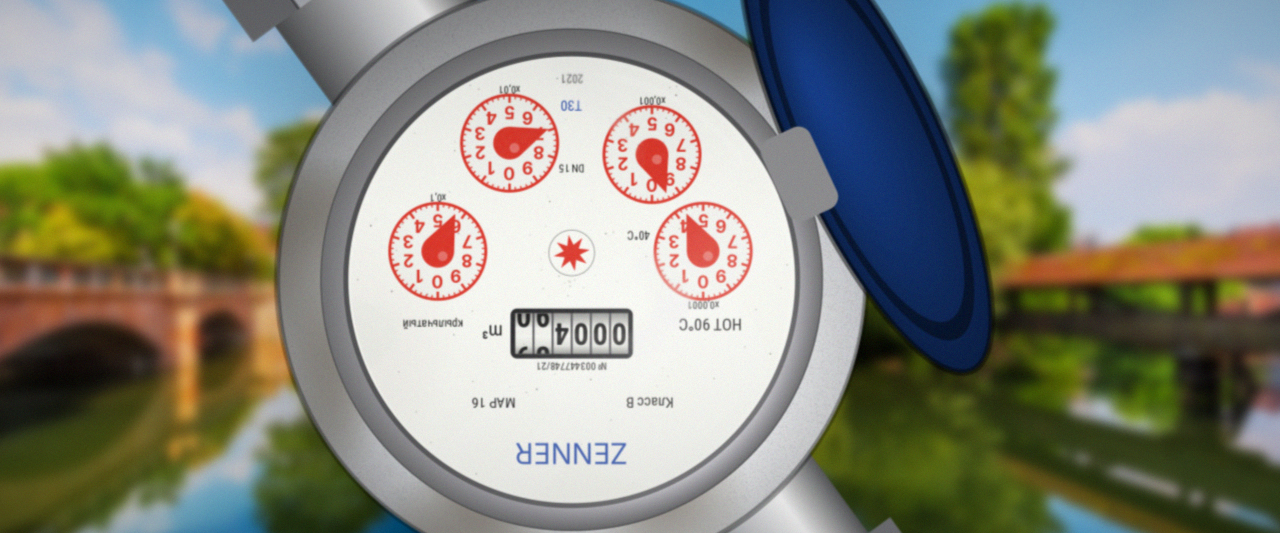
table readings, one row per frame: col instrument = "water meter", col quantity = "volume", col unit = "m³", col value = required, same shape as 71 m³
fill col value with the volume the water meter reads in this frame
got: 489.5694 m³
